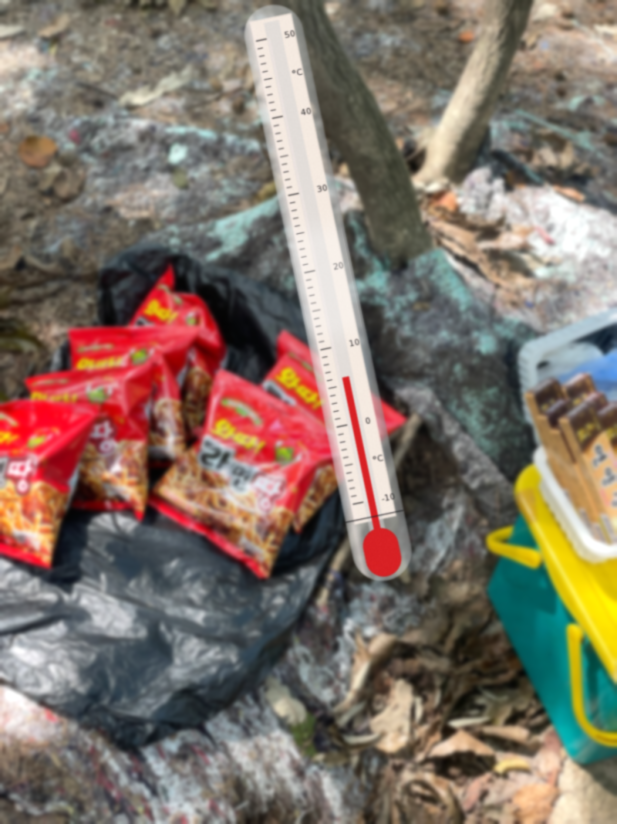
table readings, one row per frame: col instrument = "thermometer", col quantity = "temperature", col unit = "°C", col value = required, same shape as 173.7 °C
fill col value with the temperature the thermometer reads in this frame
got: 6 °C
